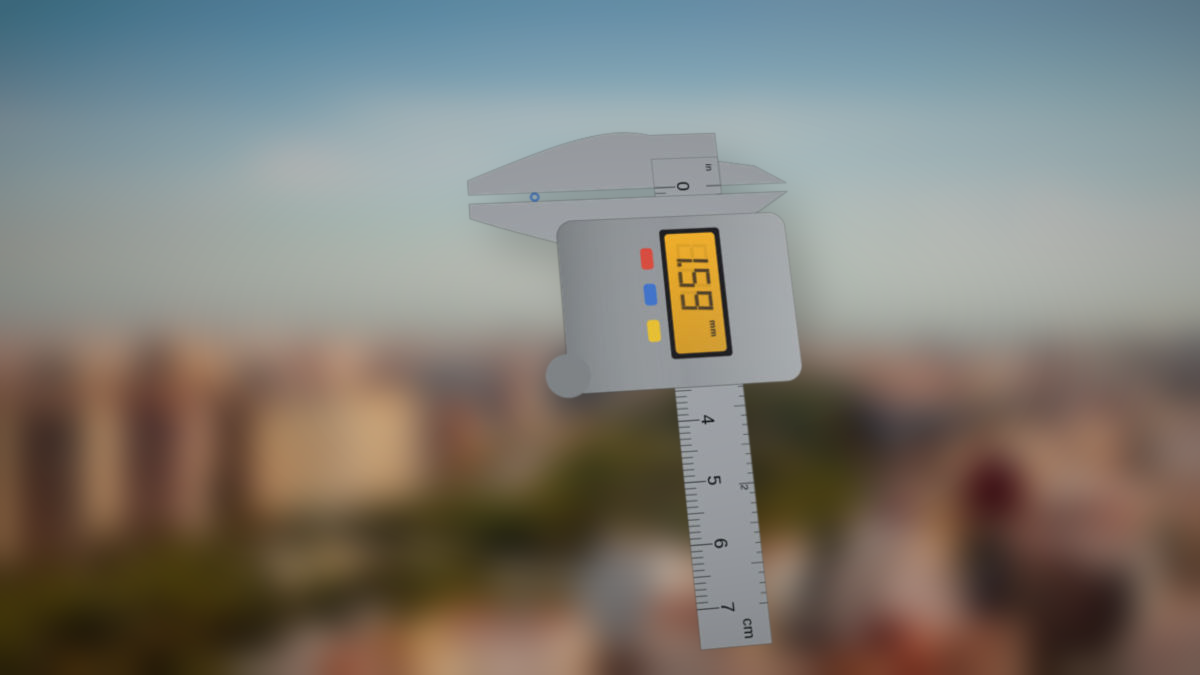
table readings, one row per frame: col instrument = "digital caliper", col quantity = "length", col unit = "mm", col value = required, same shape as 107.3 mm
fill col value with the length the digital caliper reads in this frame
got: 1.59 mm
